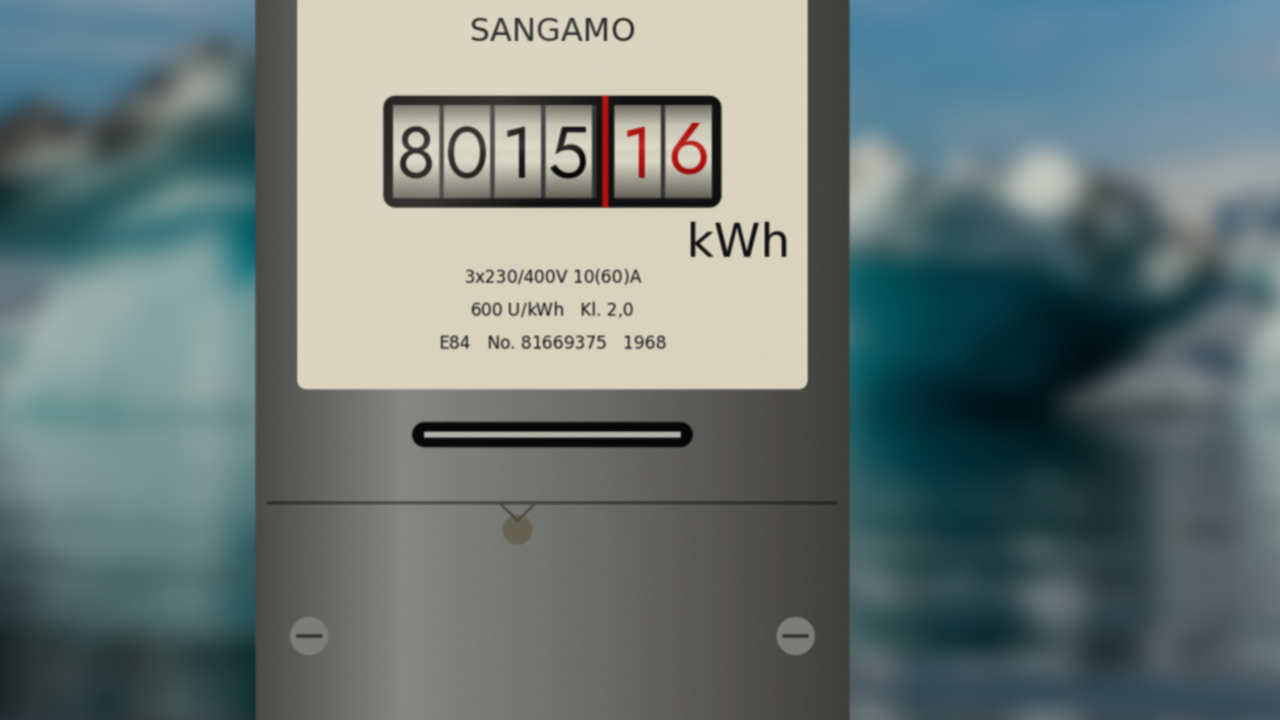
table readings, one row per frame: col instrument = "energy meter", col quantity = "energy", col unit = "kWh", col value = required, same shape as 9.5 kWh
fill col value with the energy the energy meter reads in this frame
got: 8015.16 kWh
